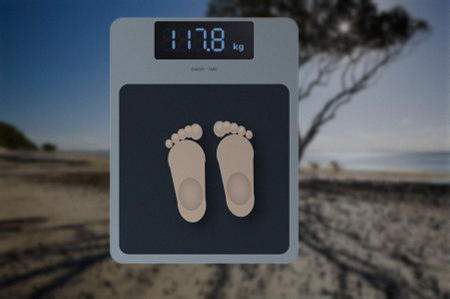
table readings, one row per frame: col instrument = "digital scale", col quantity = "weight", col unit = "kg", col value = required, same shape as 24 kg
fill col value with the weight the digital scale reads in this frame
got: 117.8 kg
